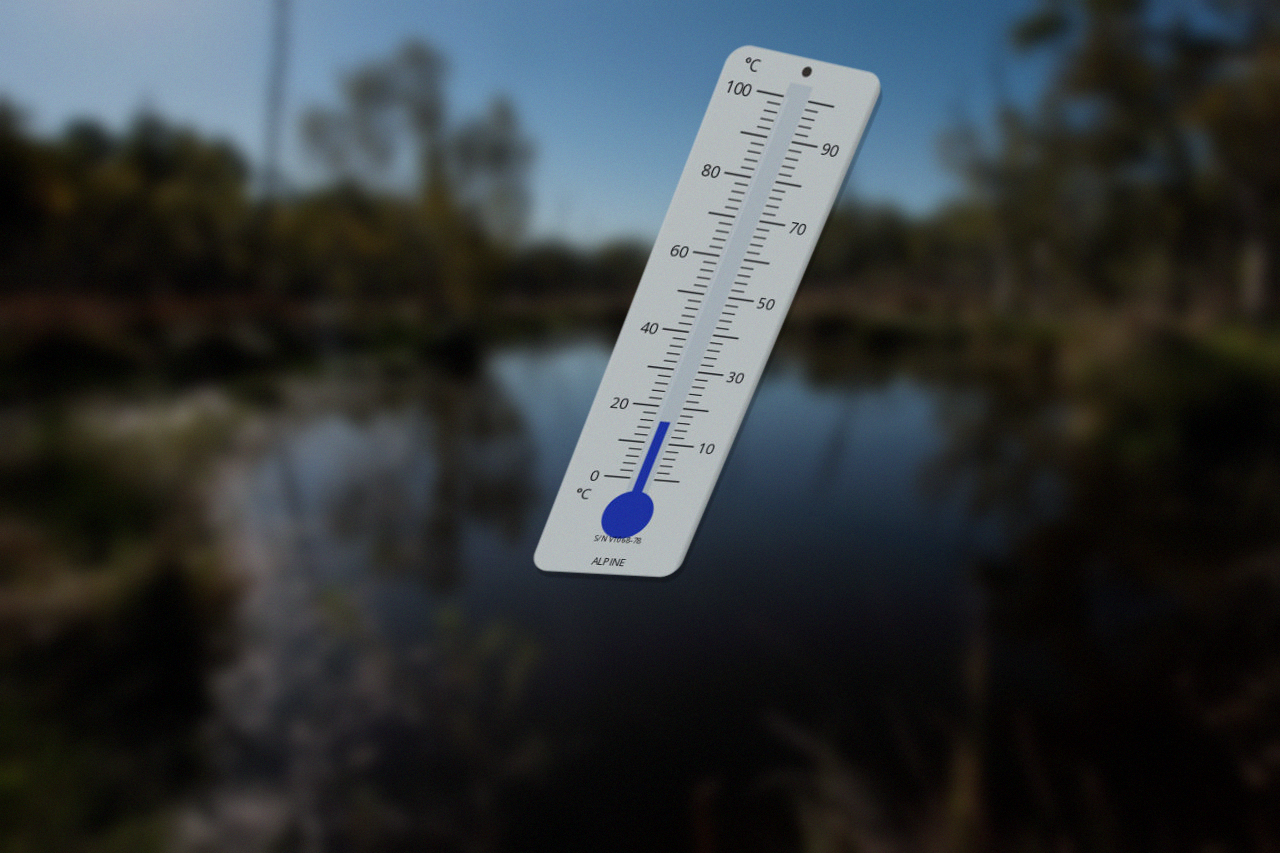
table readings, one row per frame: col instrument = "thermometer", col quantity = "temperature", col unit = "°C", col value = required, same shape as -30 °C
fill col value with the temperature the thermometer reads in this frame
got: 16 °C
